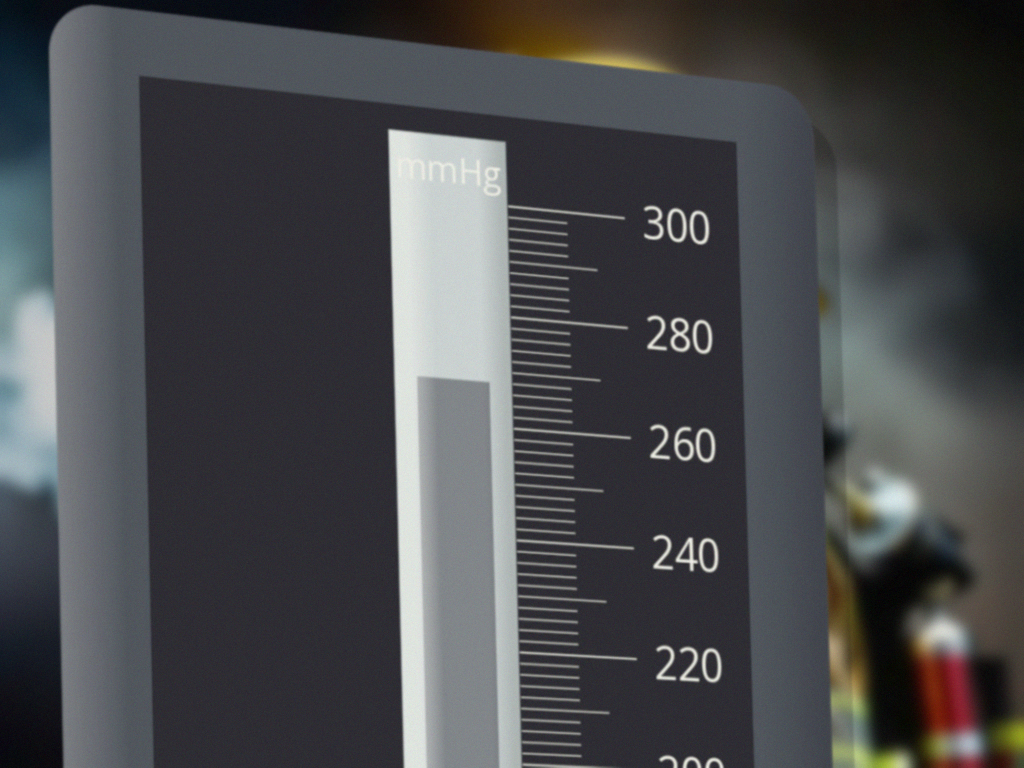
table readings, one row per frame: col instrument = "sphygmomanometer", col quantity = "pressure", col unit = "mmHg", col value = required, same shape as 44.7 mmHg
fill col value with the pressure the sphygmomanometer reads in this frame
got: 268 mmHg
